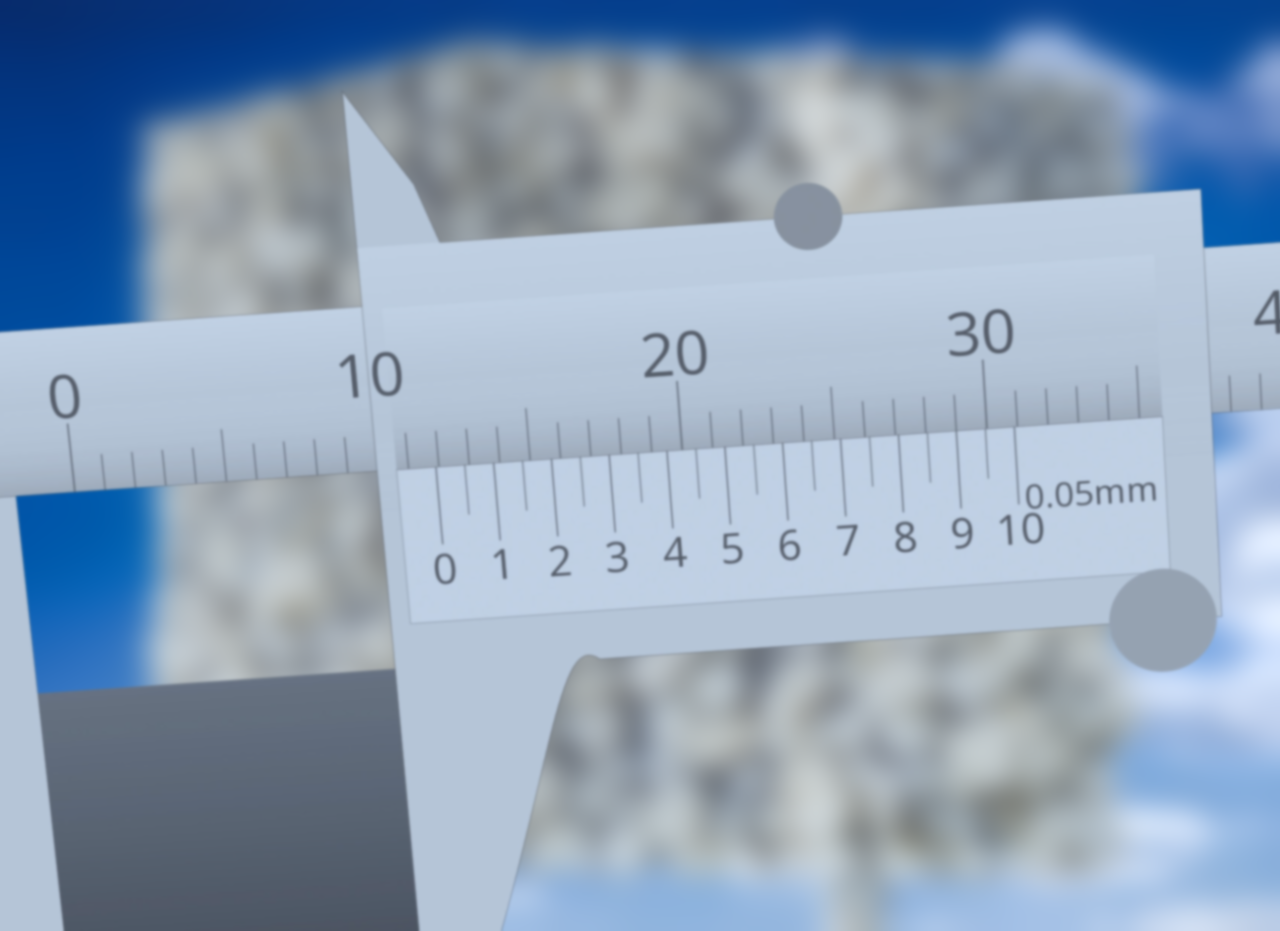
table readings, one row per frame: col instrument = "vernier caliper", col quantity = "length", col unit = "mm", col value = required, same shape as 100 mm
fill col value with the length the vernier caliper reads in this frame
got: 11.9 mm
